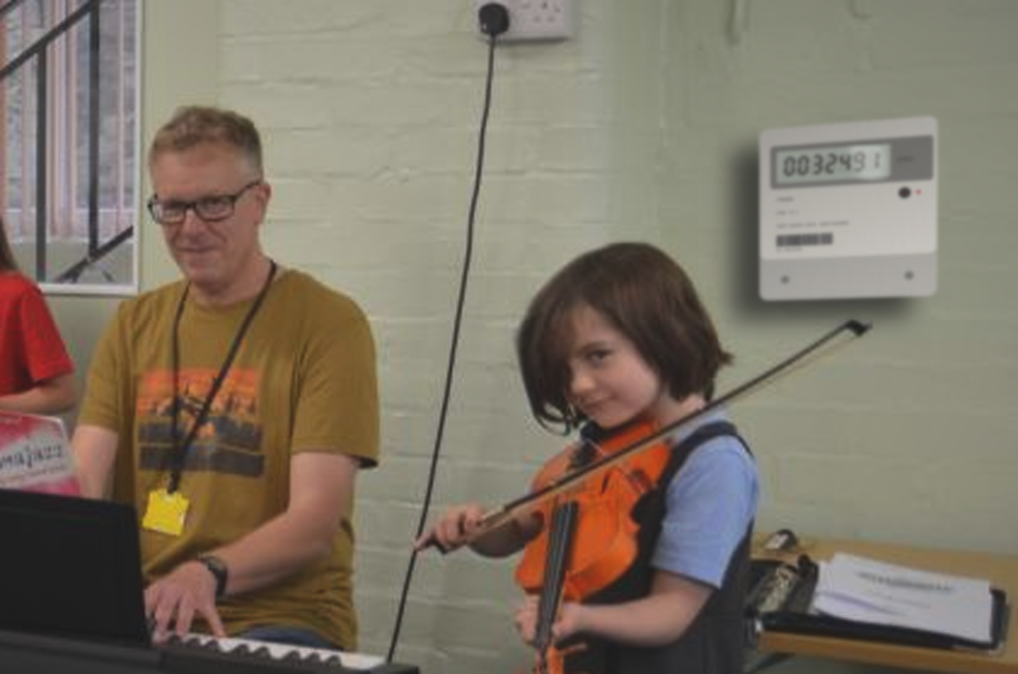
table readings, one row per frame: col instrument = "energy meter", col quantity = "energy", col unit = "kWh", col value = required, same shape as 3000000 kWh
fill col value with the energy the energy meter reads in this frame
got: 32491 kWh
